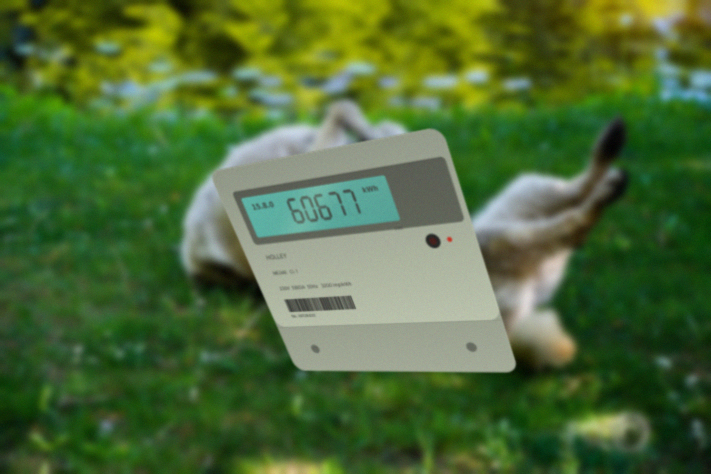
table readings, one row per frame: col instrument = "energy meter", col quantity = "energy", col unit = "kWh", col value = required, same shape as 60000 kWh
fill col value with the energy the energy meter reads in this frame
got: 60677 kWh
